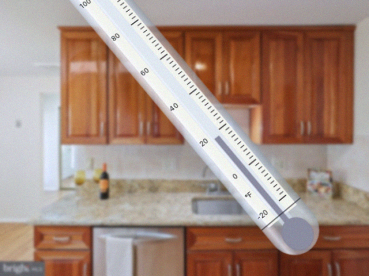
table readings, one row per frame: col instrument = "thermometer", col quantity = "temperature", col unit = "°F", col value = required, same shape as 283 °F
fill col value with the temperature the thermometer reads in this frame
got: 18 °F
